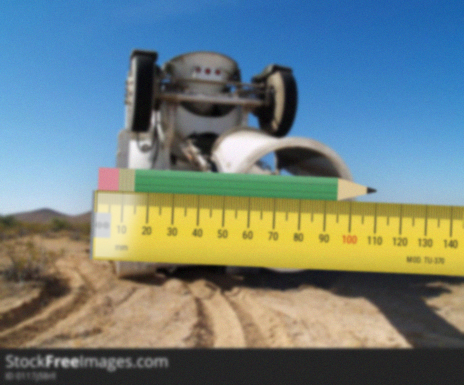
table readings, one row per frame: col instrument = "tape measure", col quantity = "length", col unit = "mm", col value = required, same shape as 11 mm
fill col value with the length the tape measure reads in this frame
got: 110 mm
